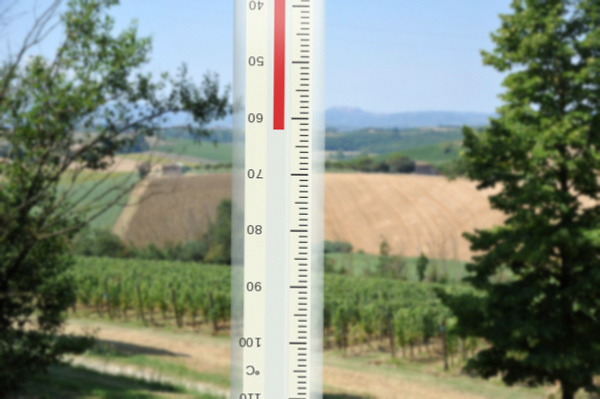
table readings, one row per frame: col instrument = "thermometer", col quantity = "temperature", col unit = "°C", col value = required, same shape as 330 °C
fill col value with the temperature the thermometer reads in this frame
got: 62 °C
